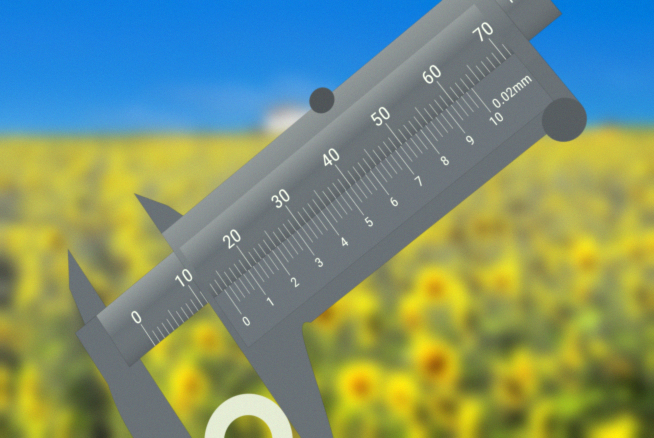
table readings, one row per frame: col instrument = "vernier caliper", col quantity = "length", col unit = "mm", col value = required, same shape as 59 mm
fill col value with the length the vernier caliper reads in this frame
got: 14.4 mm
